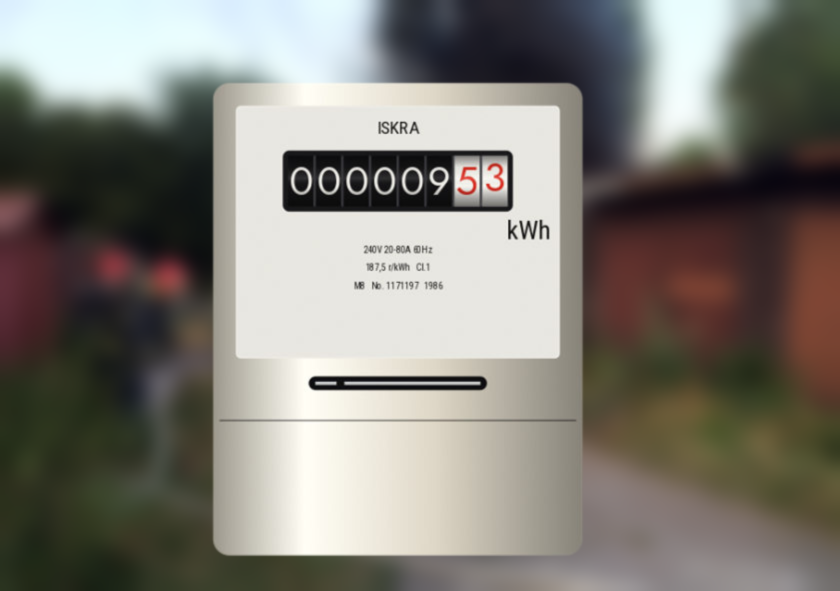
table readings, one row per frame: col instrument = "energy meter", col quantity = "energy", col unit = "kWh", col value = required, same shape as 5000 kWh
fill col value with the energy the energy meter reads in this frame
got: 9.53 kWh
